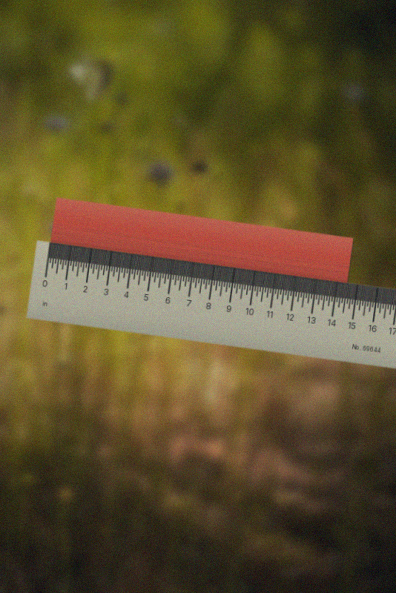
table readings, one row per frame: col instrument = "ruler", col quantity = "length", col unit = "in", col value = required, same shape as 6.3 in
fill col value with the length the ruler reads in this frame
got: 14.5 in
